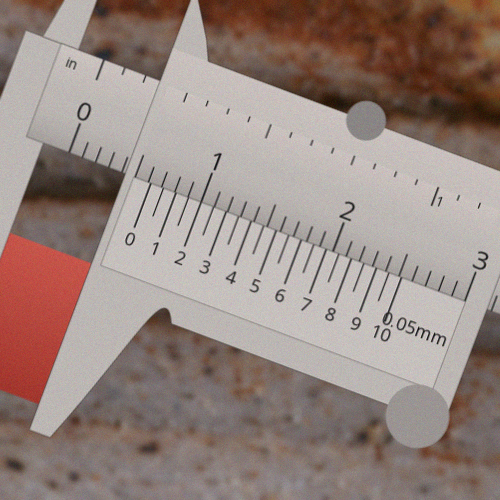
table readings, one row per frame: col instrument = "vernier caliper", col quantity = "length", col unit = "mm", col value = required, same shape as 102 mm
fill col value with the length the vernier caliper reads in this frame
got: 6.2 mm
